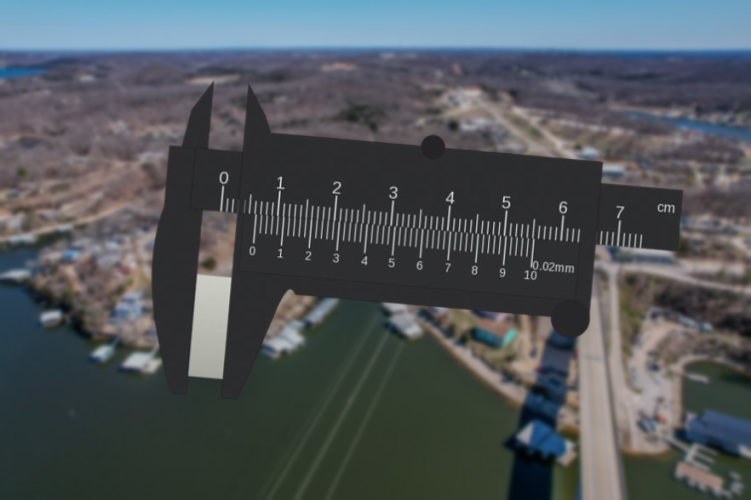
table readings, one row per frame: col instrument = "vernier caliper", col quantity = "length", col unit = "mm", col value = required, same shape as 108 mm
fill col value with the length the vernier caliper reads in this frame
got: 6.2 mm
